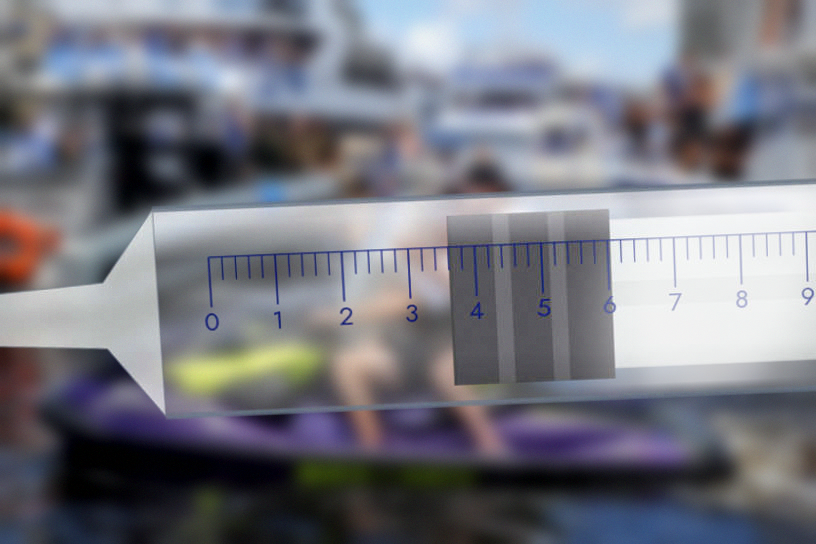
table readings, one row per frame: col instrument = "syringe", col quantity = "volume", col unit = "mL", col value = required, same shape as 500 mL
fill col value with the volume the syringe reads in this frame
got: 3.6 mL
